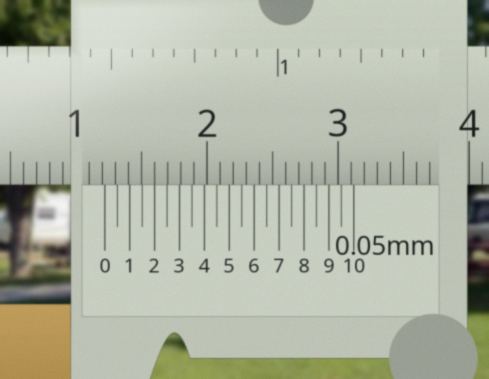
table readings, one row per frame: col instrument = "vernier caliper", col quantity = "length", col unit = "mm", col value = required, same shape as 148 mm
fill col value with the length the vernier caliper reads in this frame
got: 12.2 mm
